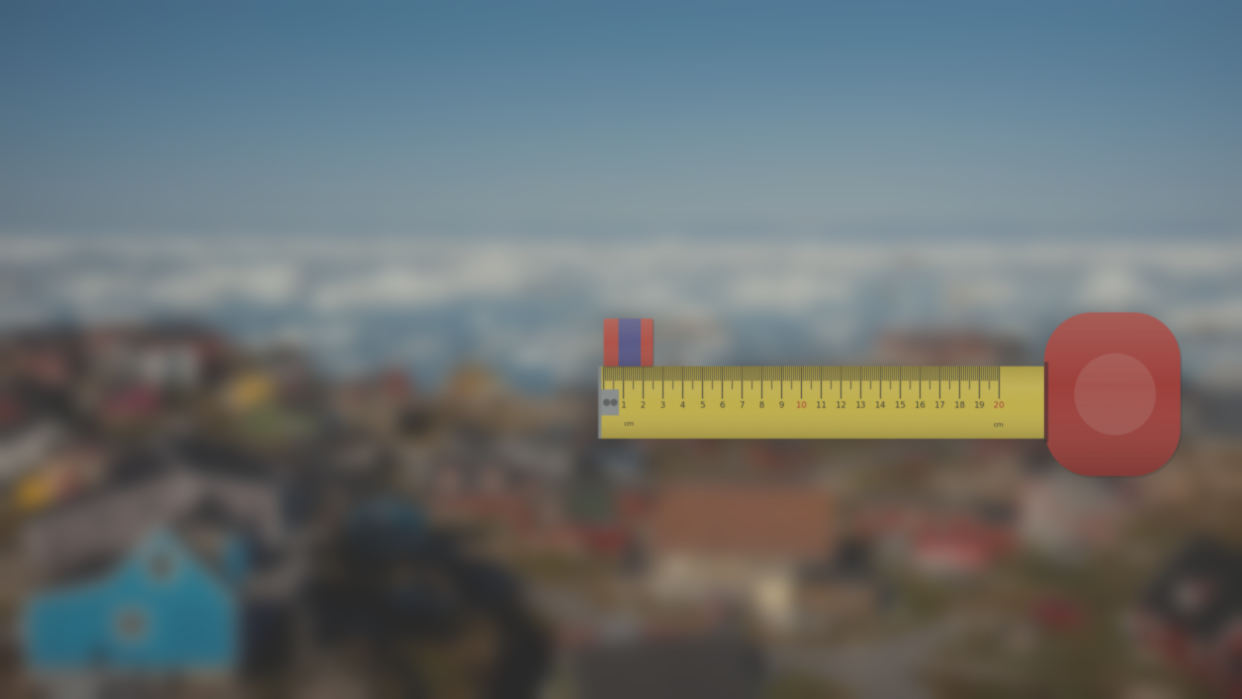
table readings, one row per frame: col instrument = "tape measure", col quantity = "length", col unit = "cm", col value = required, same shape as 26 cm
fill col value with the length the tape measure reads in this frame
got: 2.5 cm
